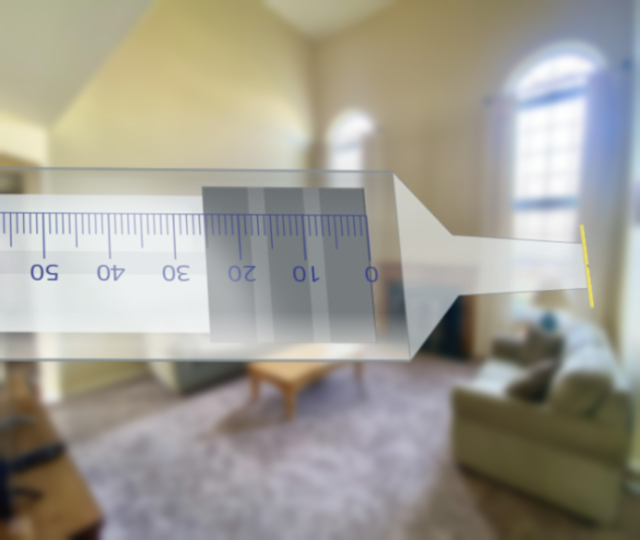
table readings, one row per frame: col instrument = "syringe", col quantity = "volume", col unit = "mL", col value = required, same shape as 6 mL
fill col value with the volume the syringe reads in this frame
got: 0 mL
